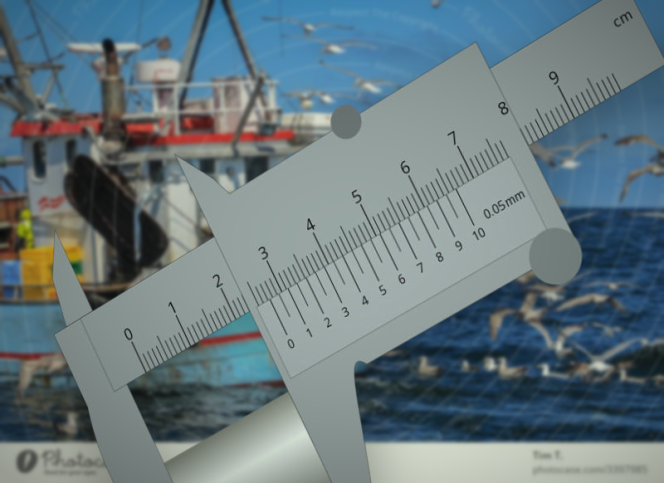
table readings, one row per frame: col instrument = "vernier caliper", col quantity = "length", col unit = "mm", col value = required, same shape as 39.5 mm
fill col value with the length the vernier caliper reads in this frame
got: 27.4 mm
